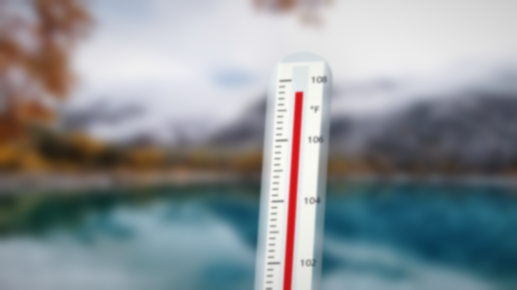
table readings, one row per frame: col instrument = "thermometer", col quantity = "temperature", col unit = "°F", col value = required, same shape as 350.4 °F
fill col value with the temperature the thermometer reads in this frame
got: 107.6 °F
